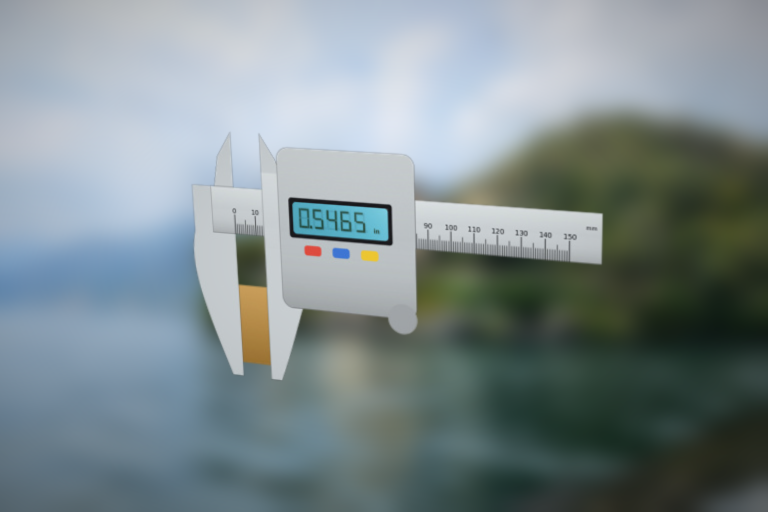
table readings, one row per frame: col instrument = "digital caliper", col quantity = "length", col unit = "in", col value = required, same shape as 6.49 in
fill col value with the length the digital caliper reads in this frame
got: 0.5465 in
